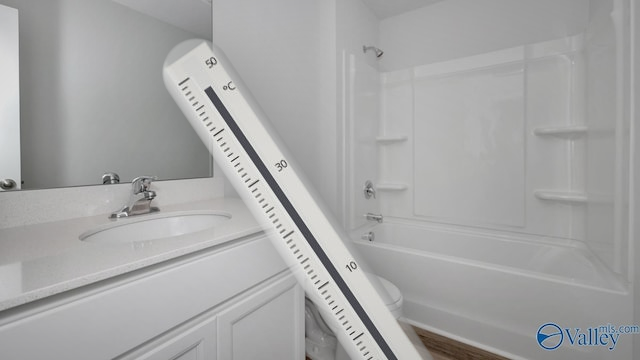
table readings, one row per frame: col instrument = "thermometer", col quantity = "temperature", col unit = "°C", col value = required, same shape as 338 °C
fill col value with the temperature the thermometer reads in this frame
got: 47 °C
